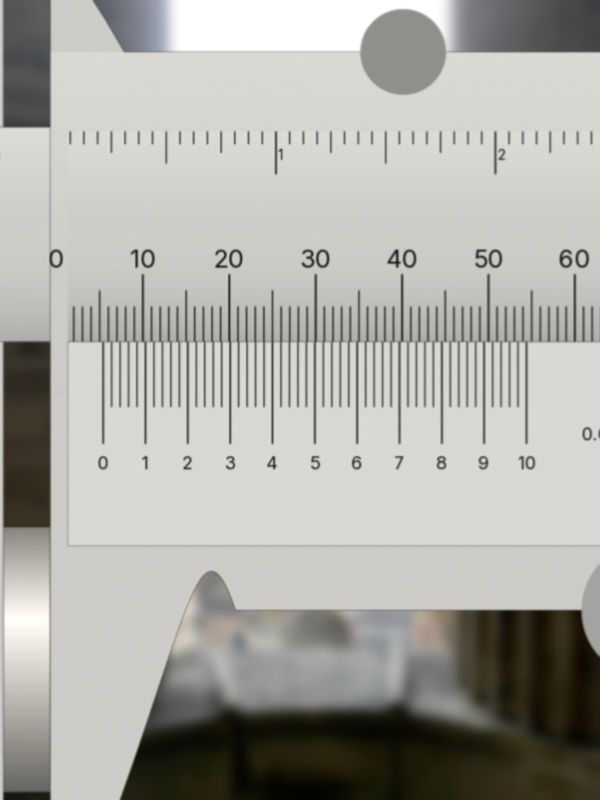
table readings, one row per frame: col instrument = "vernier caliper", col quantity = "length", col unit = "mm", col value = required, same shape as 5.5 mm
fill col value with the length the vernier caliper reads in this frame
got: 5.4 mm
